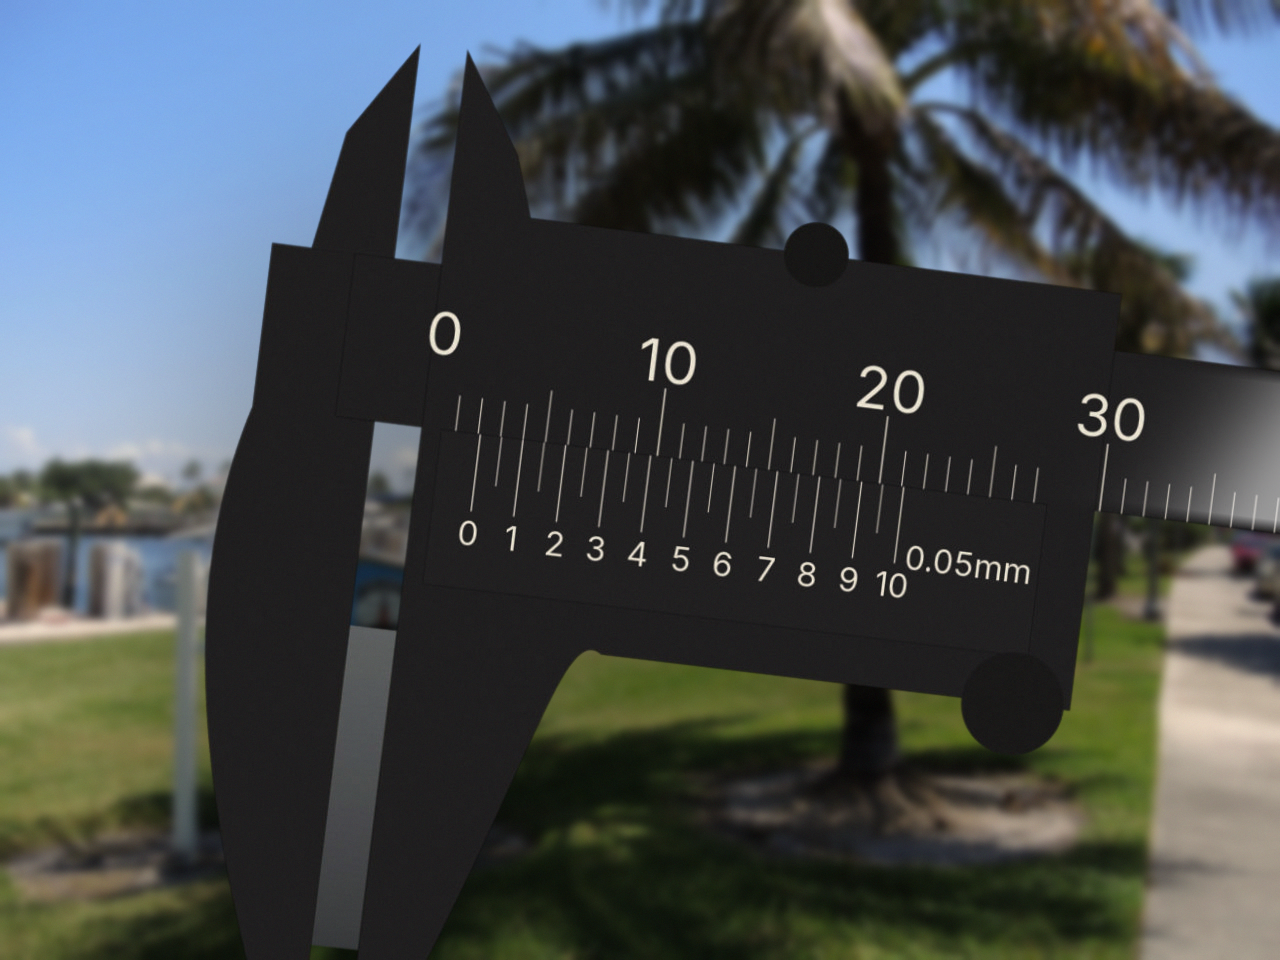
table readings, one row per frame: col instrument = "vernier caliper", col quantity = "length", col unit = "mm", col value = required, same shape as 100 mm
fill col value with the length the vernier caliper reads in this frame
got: 2.1 mm
